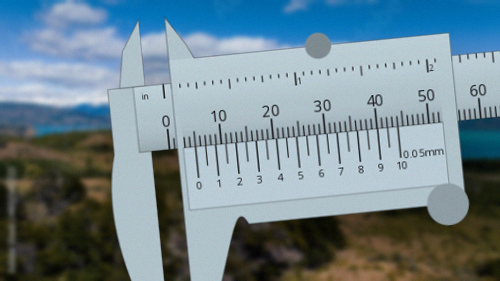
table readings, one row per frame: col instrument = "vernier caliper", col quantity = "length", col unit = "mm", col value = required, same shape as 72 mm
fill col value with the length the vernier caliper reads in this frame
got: 5.0 mm
